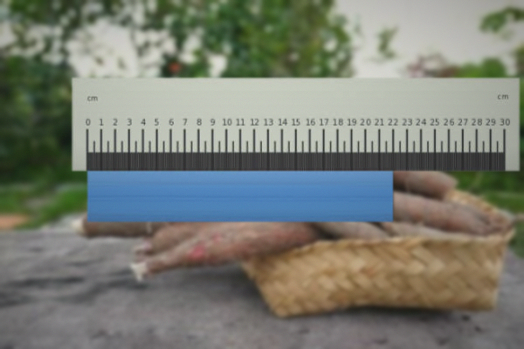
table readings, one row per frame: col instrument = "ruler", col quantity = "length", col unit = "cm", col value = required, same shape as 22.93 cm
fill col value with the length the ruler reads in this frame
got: 22 cm
